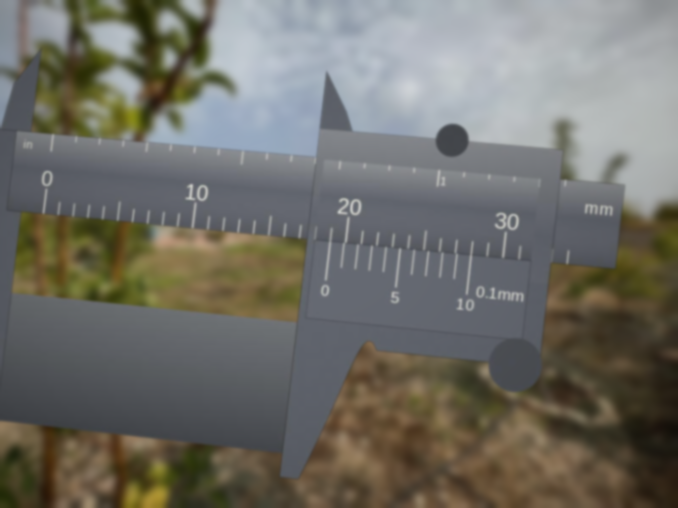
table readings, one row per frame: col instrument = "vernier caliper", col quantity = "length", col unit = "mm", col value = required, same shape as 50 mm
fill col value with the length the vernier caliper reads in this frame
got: 19.0 mm
